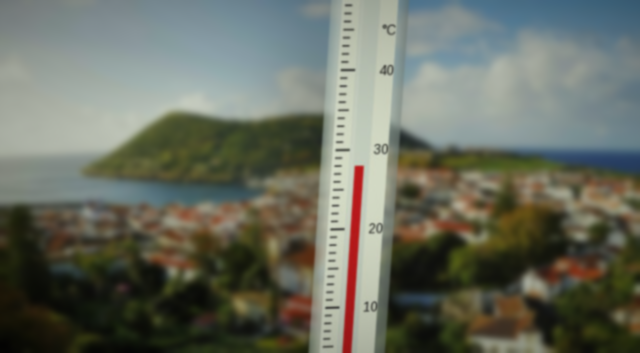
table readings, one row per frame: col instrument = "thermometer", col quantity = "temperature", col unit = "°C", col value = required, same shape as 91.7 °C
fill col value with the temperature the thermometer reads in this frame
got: 28 °C
